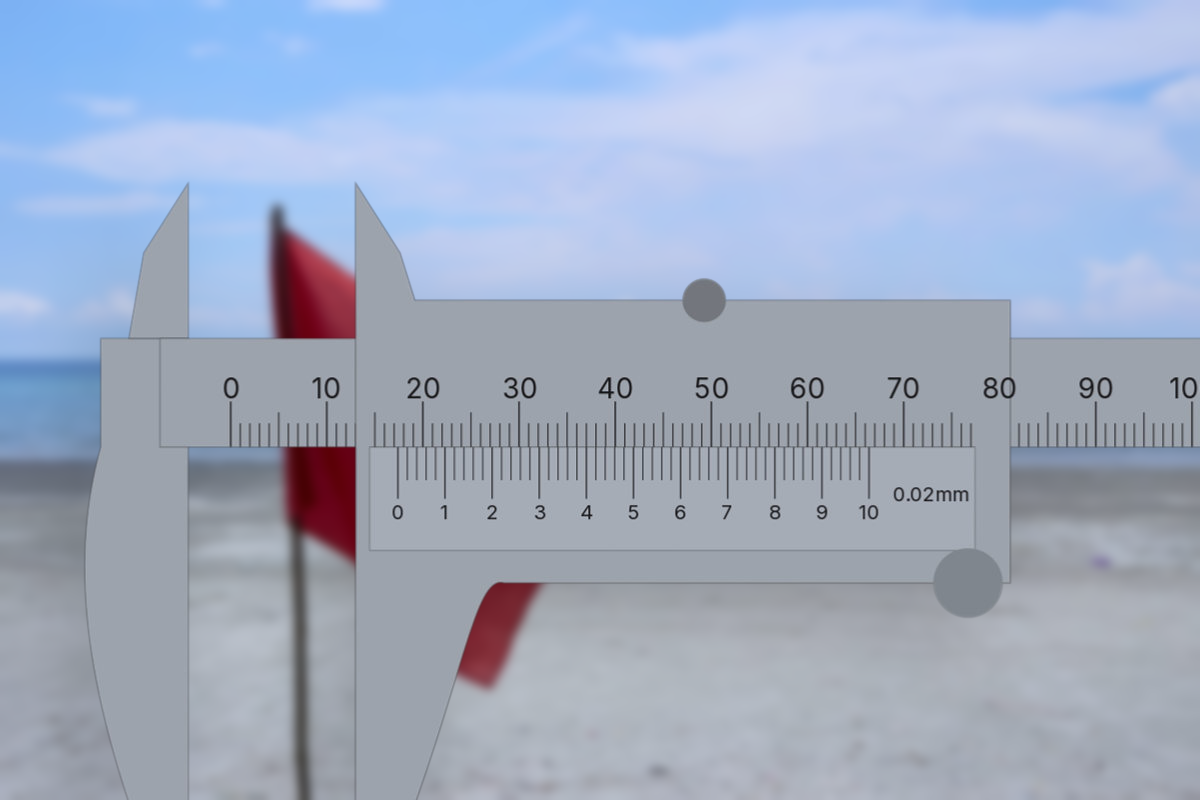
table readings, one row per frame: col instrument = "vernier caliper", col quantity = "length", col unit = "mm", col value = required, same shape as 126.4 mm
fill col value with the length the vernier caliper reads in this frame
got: 17.4 mm
